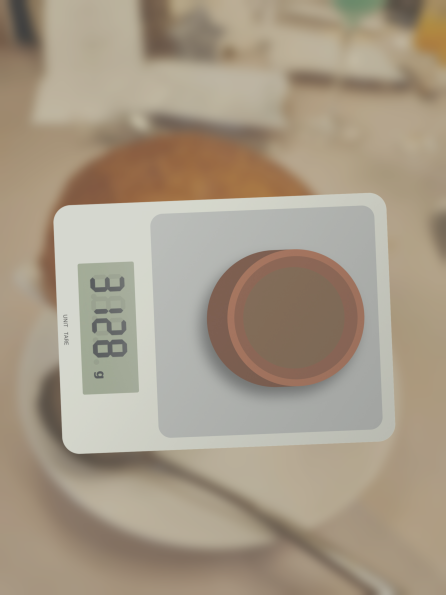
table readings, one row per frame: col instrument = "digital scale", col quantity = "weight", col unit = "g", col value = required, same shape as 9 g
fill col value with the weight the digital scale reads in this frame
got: 3128 g
